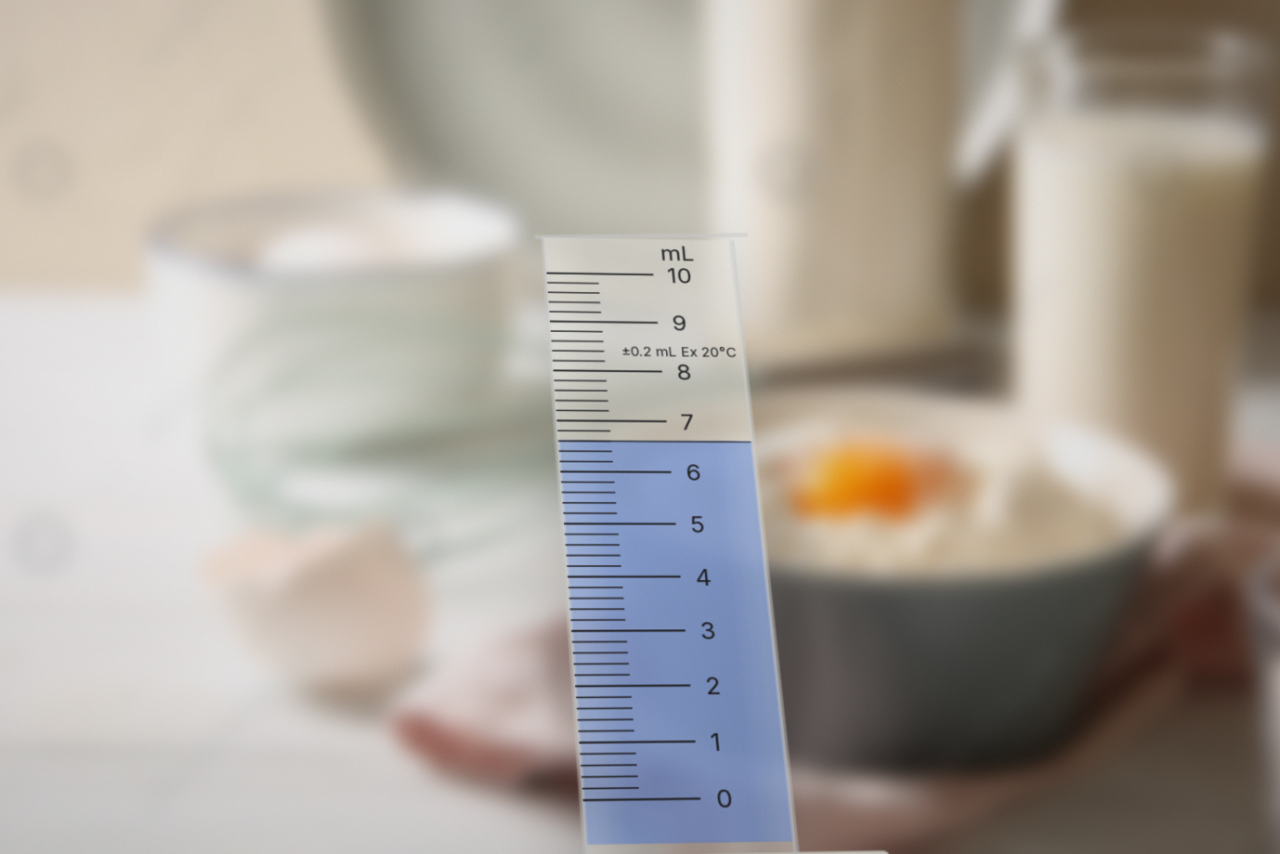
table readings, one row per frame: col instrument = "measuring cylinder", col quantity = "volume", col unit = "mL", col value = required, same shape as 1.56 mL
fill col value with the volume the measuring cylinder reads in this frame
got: 6.6 mL
